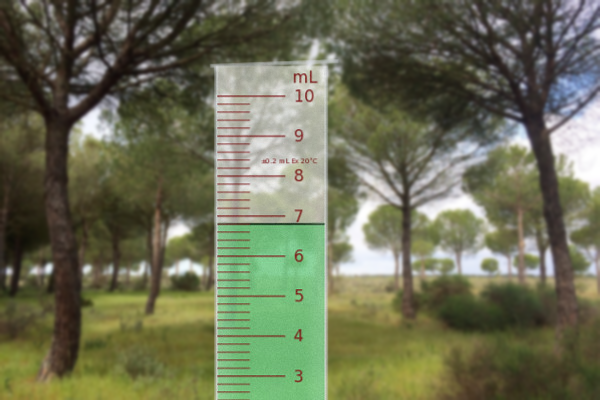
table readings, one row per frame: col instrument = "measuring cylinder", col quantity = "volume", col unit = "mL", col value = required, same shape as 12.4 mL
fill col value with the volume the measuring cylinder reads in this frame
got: 6.8 mL
